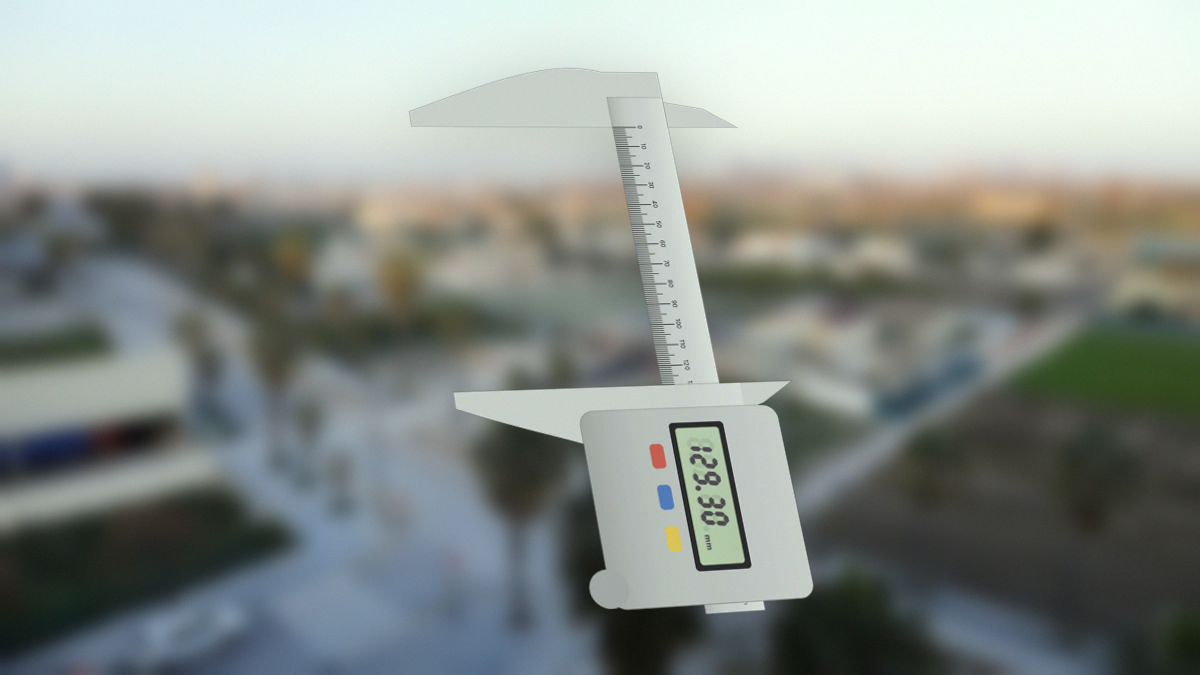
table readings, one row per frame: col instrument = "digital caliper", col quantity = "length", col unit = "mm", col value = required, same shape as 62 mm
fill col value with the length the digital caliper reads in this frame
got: 129.30 mm
